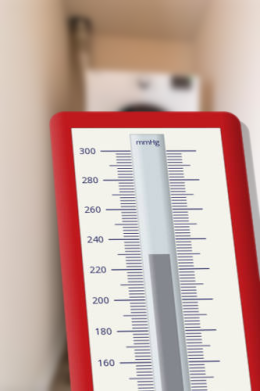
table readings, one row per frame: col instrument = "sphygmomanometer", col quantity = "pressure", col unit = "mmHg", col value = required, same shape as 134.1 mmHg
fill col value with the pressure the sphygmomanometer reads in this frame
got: 230 mmHg
